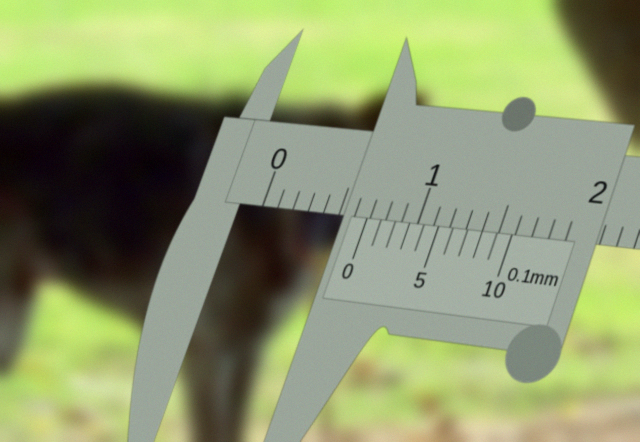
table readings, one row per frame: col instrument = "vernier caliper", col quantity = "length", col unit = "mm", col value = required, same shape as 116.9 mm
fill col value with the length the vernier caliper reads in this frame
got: 6.8 mm
